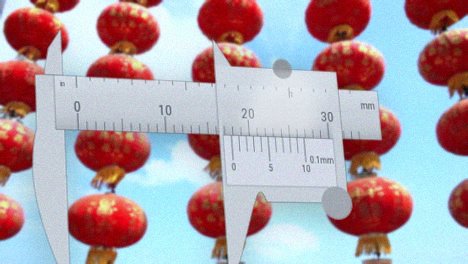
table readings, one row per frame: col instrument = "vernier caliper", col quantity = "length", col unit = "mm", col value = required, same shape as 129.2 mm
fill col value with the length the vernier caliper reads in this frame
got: 17.8 mm
